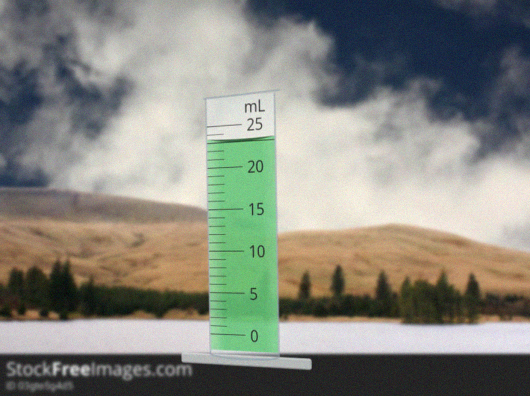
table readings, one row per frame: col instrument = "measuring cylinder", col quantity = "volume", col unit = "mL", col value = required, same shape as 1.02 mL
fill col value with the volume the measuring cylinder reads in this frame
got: 23 mL
